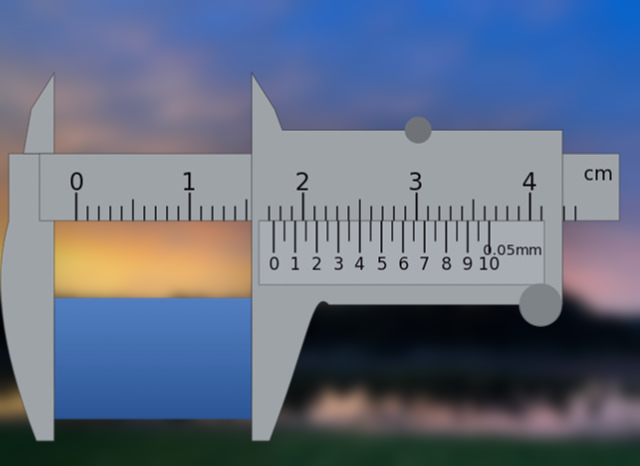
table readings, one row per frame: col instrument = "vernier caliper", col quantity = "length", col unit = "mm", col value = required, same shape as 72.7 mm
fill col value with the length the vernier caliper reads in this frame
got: 17.4 mm
